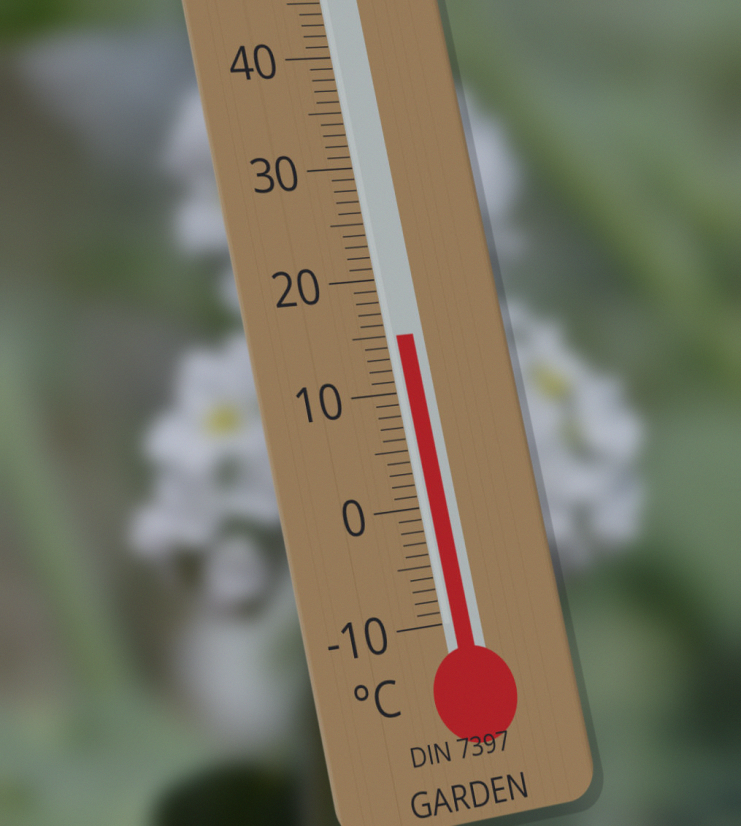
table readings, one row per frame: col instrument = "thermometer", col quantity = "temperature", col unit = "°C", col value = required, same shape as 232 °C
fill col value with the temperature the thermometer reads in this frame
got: 15 °C
